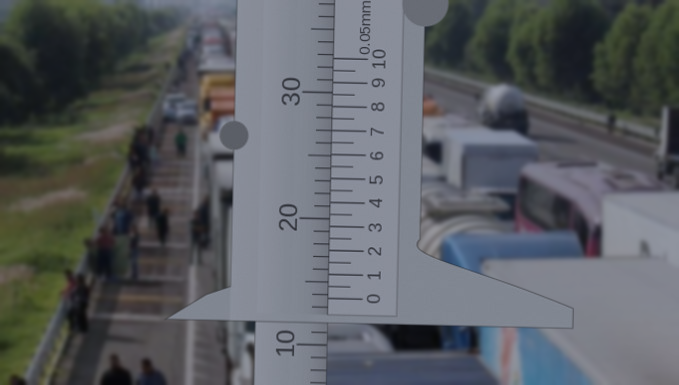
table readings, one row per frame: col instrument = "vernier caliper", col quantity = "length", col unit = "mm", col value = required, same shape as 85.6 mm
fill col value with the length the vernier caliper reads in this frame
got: 13.7 mm
